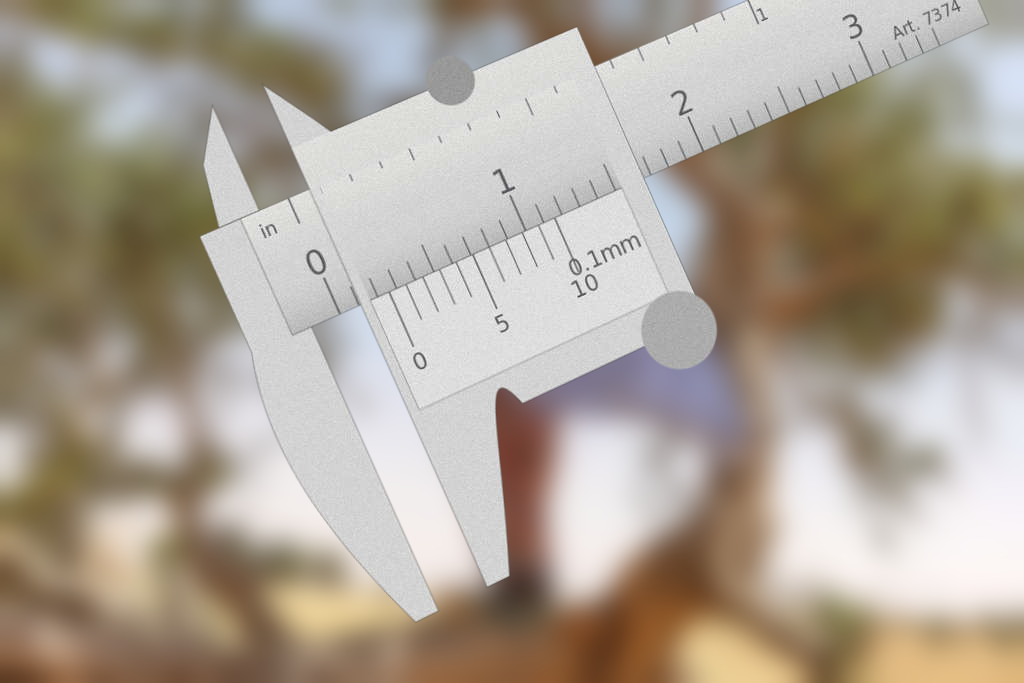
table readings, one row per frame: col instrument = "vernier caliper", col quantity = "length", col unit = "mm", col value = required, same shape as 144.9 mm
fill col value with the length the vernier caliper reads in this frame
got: 2.6 mm
